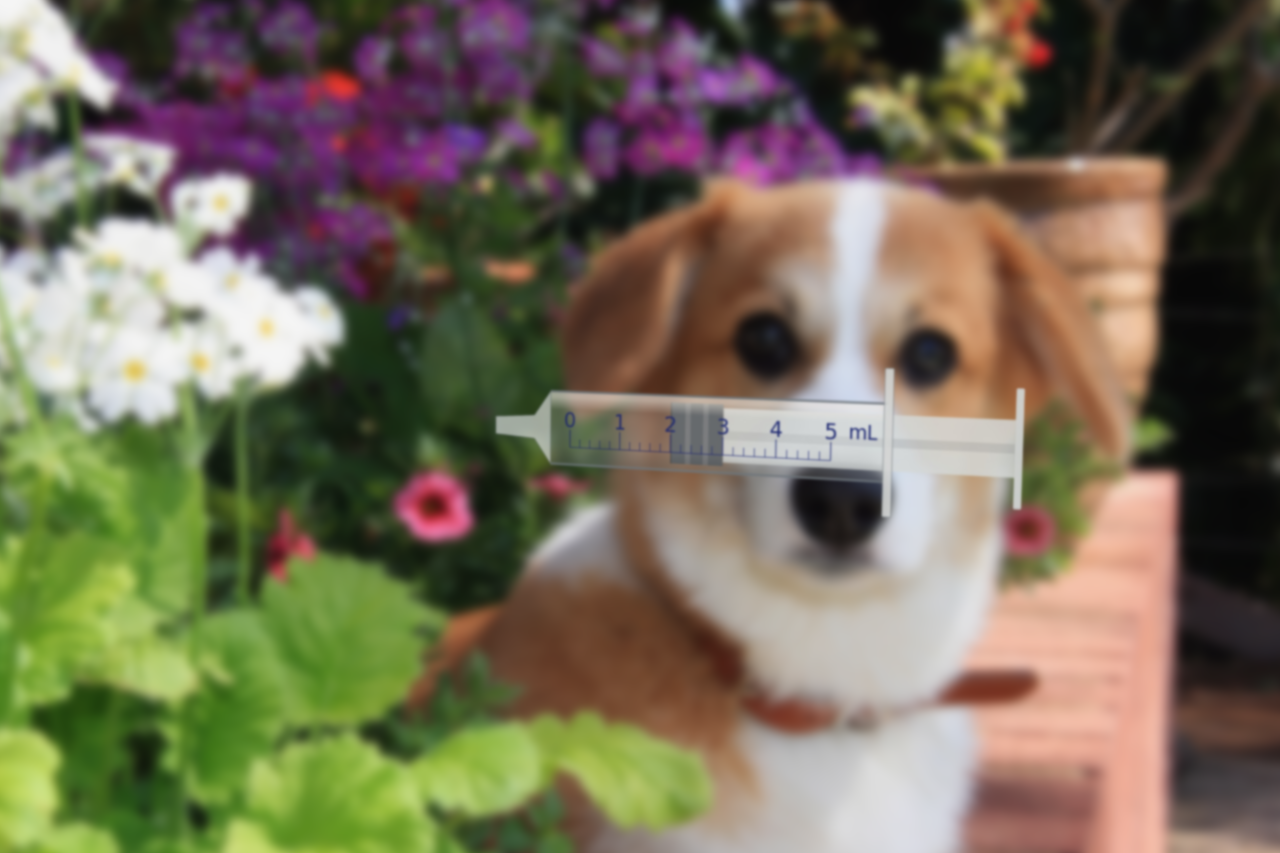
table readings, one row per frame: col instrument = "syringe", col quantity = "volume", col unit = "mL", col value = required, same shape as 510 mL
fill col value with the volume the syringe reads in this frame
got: 2 mL
